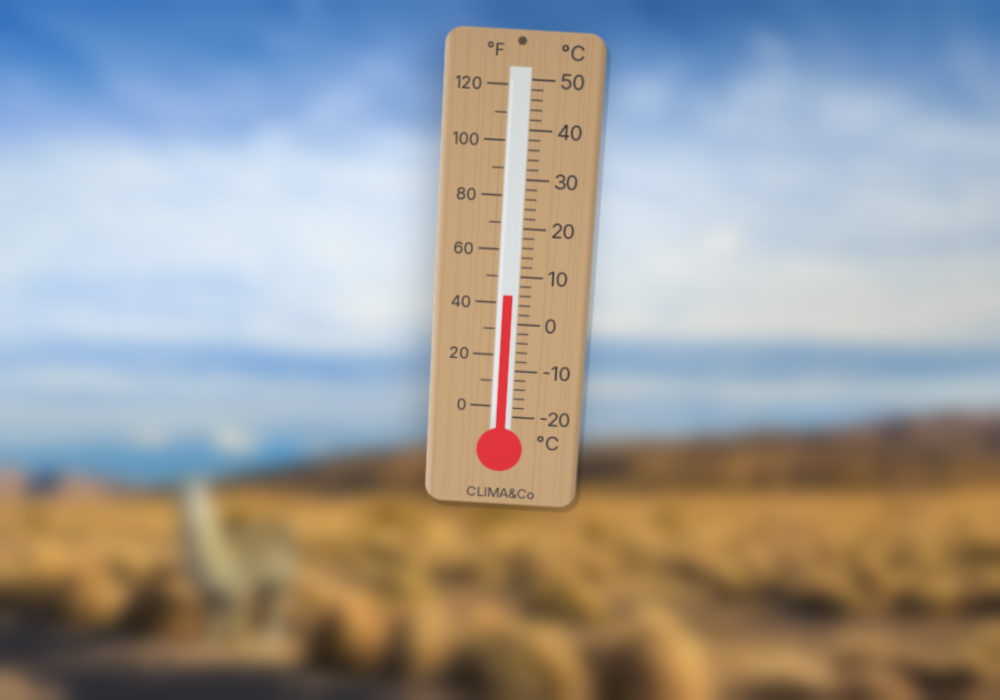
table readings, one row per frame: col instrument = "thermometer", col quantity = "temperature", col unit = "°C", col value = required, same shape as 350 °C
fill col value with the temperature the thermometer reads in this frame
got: 6 °C
